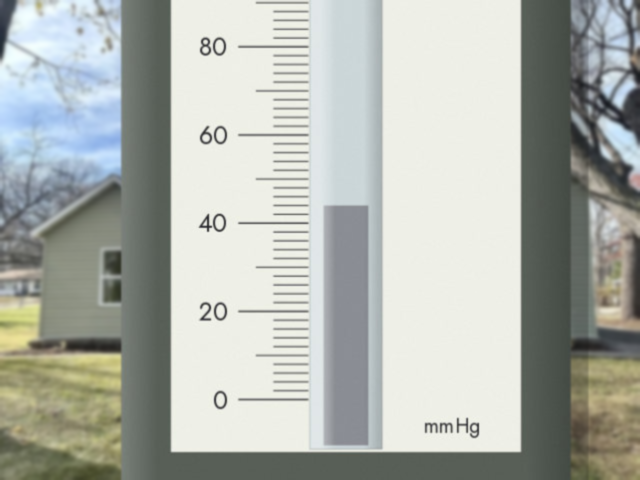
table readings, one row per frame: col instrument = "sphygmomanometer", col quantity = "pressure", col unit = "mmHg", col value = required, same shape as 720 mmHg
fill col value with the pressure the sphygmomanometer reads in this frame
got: 44 mmHg
